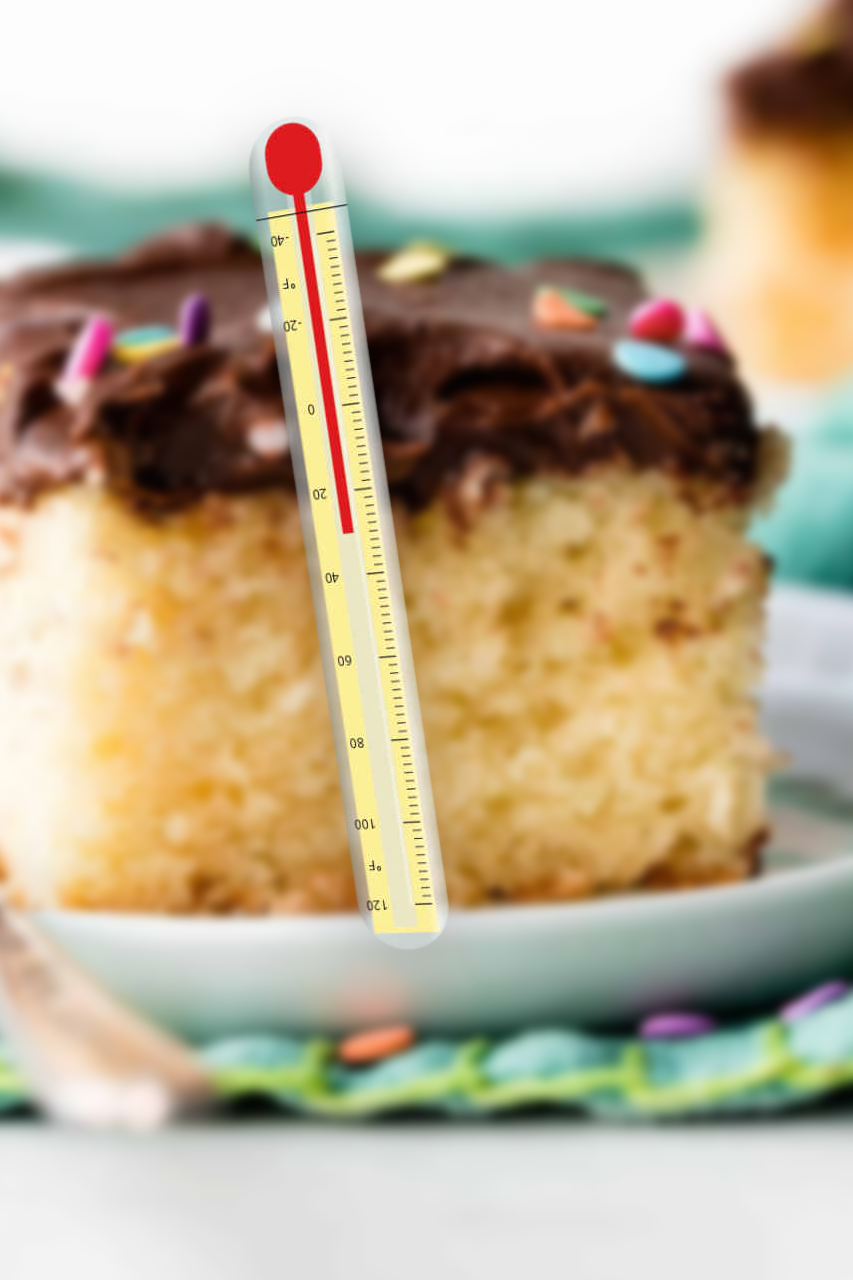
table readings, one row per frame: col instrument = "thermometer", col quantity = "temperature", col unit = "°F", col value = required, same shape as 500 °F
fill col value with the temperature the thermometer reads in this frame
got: 30 °F
